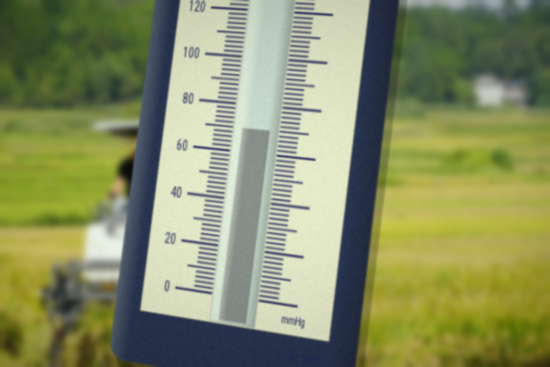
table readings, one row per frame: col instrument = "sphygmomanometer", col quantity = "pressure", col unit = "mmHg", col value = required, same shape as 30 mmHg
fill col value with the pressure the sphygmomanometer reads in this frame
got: 70 mmHg
